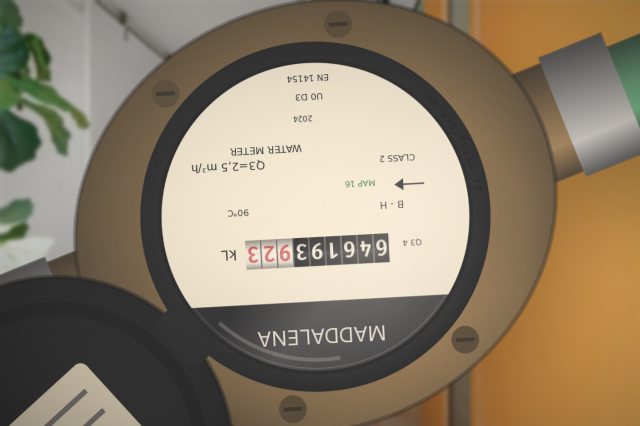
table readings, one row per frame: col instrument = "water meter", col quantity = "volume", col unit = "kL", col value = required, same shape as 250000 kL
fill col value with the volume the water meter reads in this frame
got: 646193.923 kL
